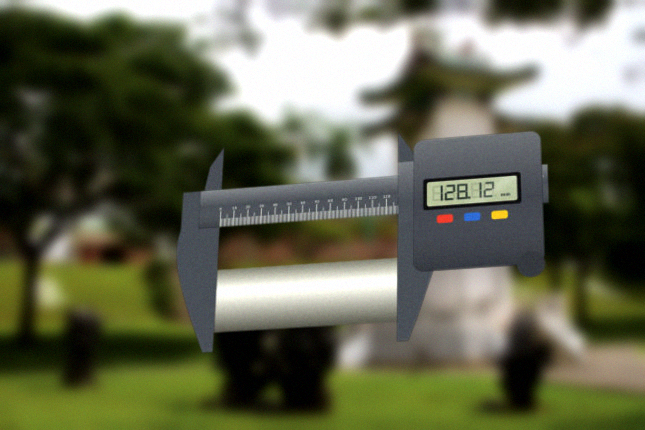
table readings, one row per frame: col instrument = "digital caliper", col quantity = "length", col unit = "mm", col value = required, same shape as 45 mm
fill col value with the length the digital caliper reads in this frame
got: 128.12 mm
